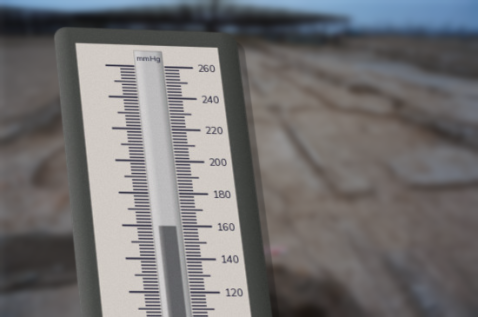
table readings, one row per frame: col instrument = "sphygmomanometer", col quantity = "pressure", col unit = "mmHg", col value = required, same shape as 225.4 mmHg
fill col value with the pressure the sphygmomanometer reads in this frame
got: 160 mmHg
